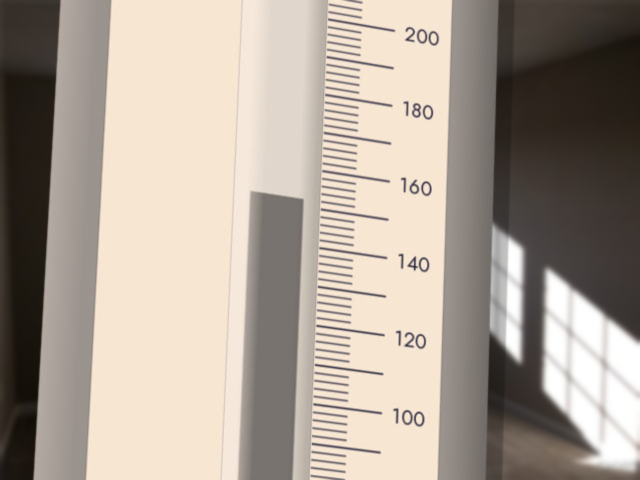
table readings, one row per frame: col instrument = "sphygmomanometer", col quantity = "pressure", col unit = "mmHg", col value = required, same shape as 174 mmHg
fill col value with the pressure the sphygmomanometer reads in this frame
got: 152 mmHg
